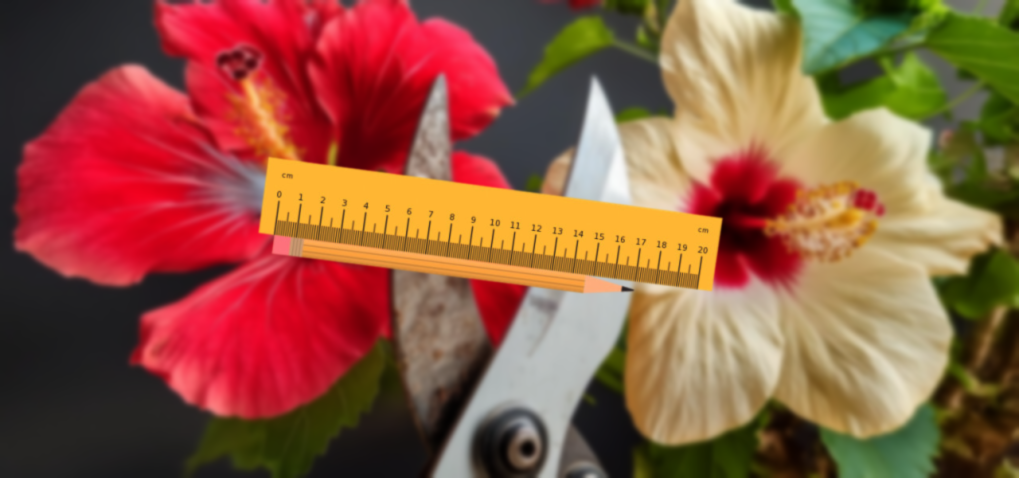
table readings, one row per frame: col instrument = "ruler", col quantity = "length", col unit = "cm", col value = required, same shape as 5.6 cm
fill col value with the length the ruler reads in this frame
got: 17 cm
